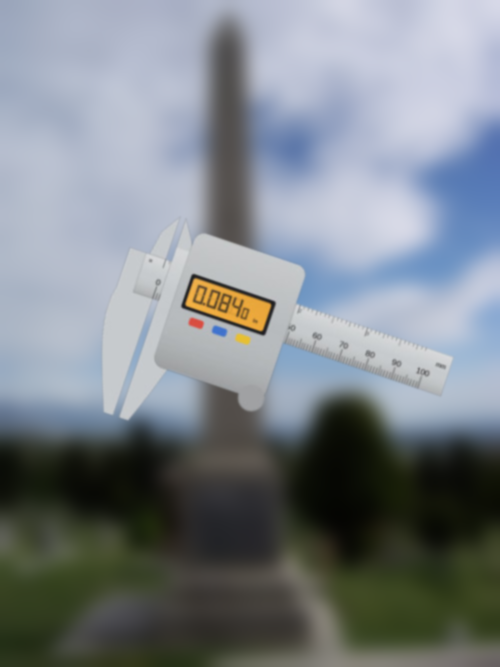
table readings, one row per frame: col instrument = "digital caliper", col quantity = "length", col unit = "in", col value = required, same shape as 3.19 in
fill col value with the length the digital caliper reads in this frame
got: 0.0840 in
